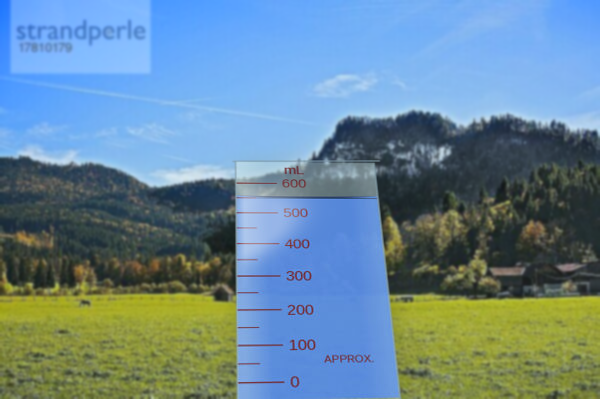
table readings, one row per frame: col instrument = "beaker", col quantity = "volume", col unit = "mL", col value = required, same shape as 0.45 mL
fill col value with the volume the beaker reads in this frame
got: 550 mL
